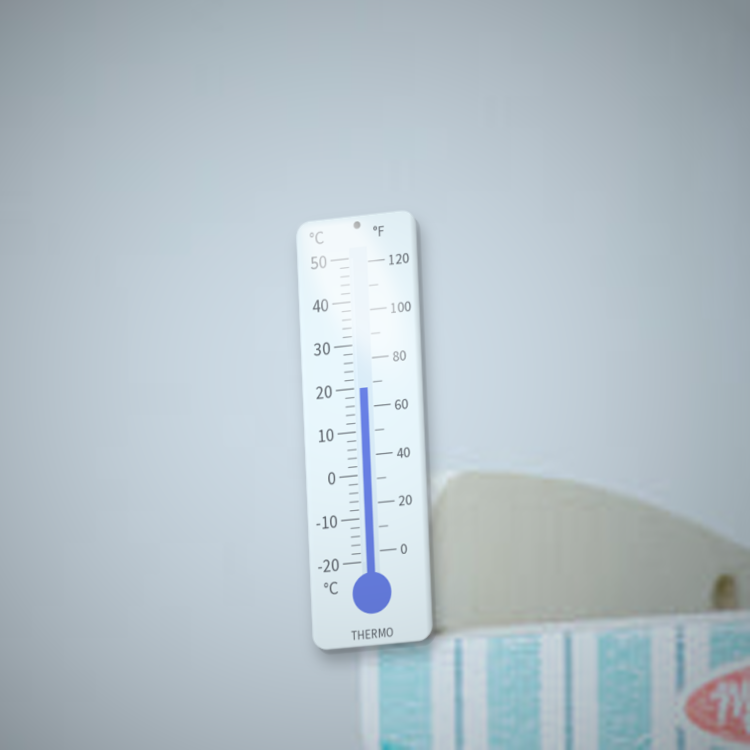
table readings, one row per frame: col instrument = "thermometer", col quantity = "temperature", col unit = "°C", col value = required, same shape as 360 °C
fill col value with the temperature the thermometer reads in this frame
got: 20 °C
